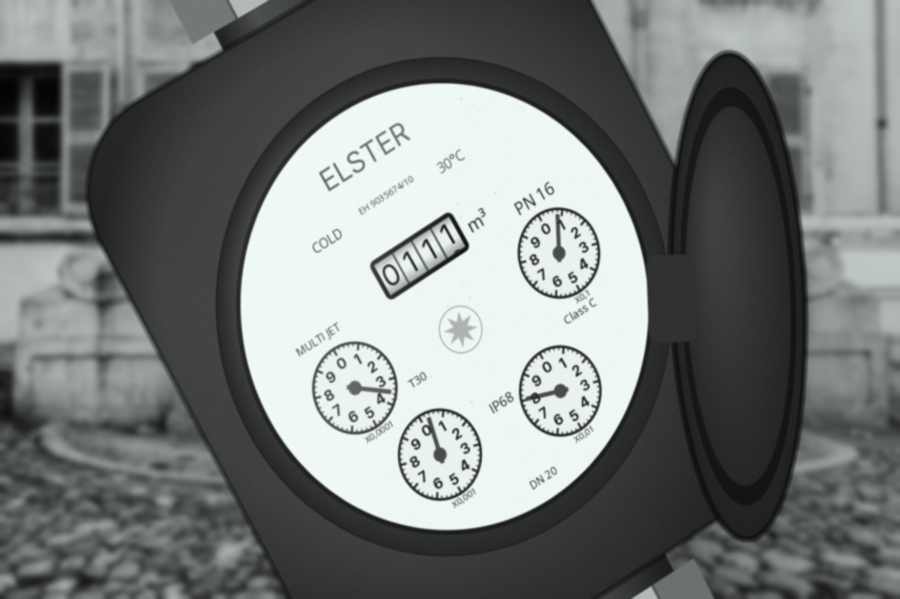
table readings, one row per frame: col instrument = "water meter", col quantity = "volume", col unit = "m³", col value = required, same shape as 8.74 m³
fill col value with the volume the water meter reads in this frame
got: 111.0803 m³
